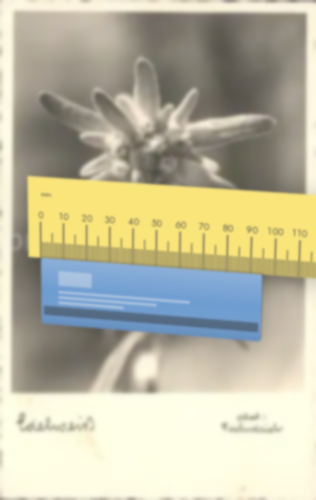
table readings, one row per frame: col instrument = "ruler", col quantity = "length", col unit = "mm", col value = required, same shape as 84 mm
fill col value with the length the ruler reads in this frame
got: 95 mm
